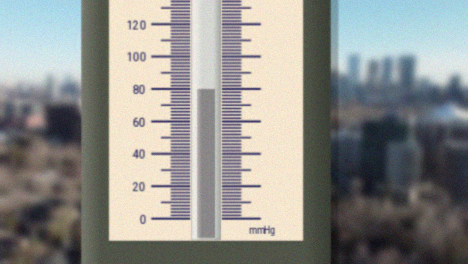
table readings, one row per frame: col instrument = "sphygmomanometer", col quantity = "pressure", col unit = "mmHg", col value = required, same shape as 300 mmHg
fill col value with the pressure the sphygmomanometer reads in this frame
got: 80 mmHg
